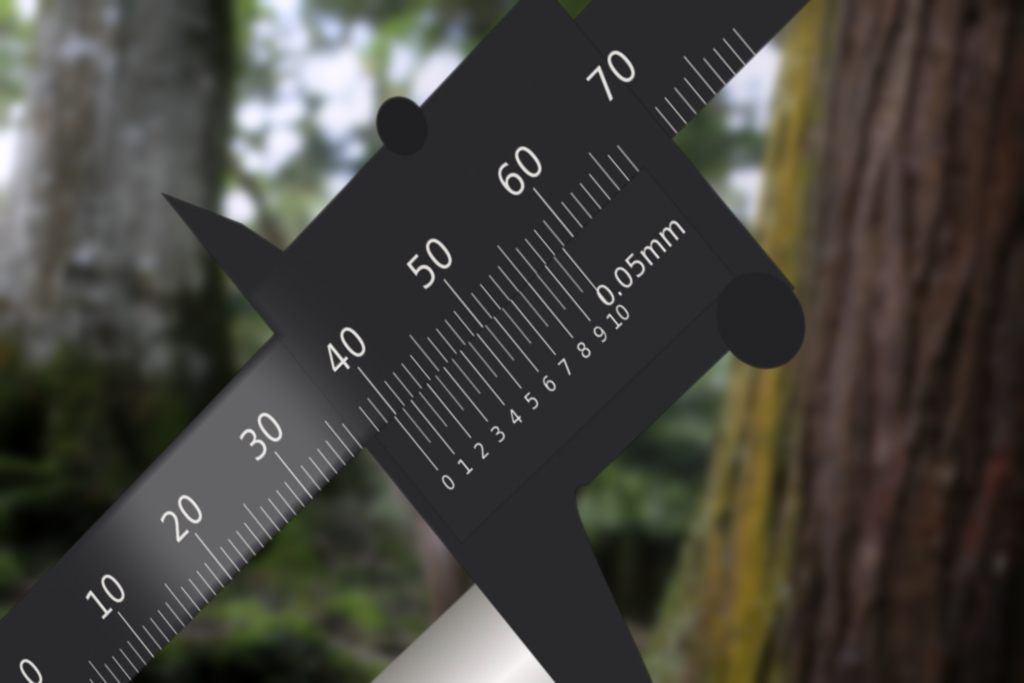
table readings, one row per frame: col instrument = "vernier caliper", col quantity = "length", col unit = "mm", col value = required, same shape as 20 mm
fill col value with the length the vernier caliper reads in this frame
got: 39.8 mm
